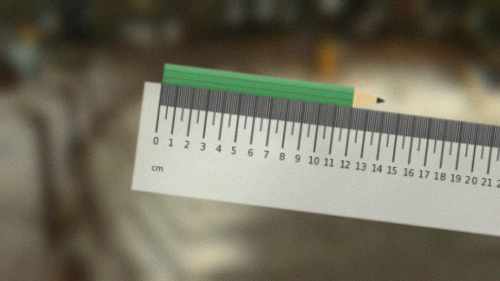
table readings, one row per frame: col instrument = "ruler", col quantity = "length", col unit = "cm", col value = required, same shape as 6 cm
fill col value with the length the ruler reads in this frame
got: 14 cm
